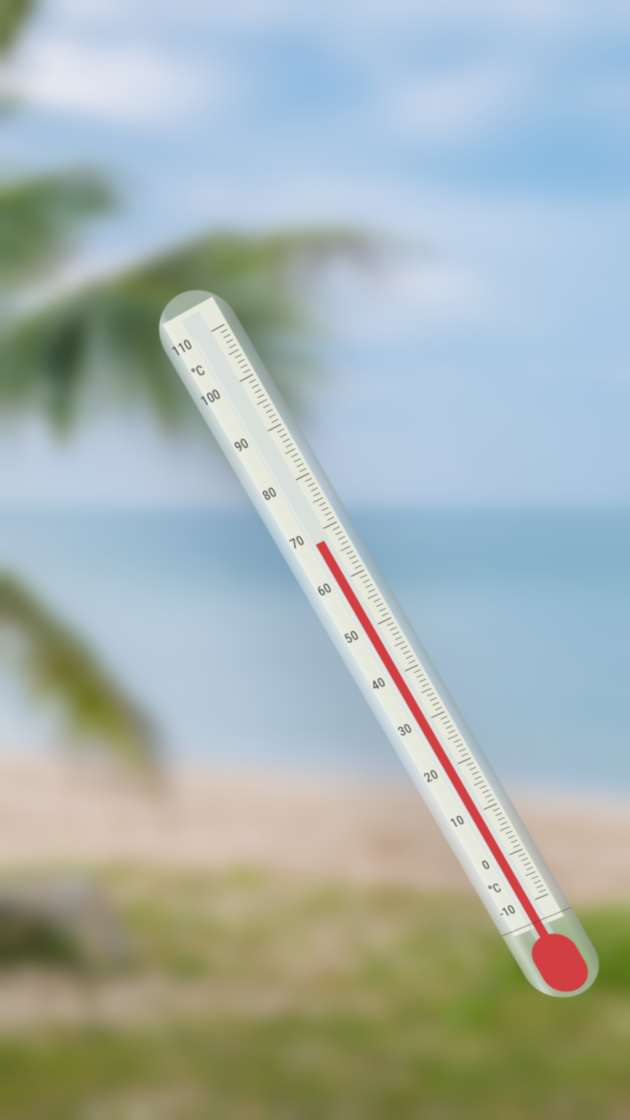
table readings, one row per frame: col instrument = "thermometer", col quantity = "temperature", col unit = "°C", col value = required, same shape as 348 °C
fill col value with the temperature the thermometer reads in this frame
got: 68 °C
